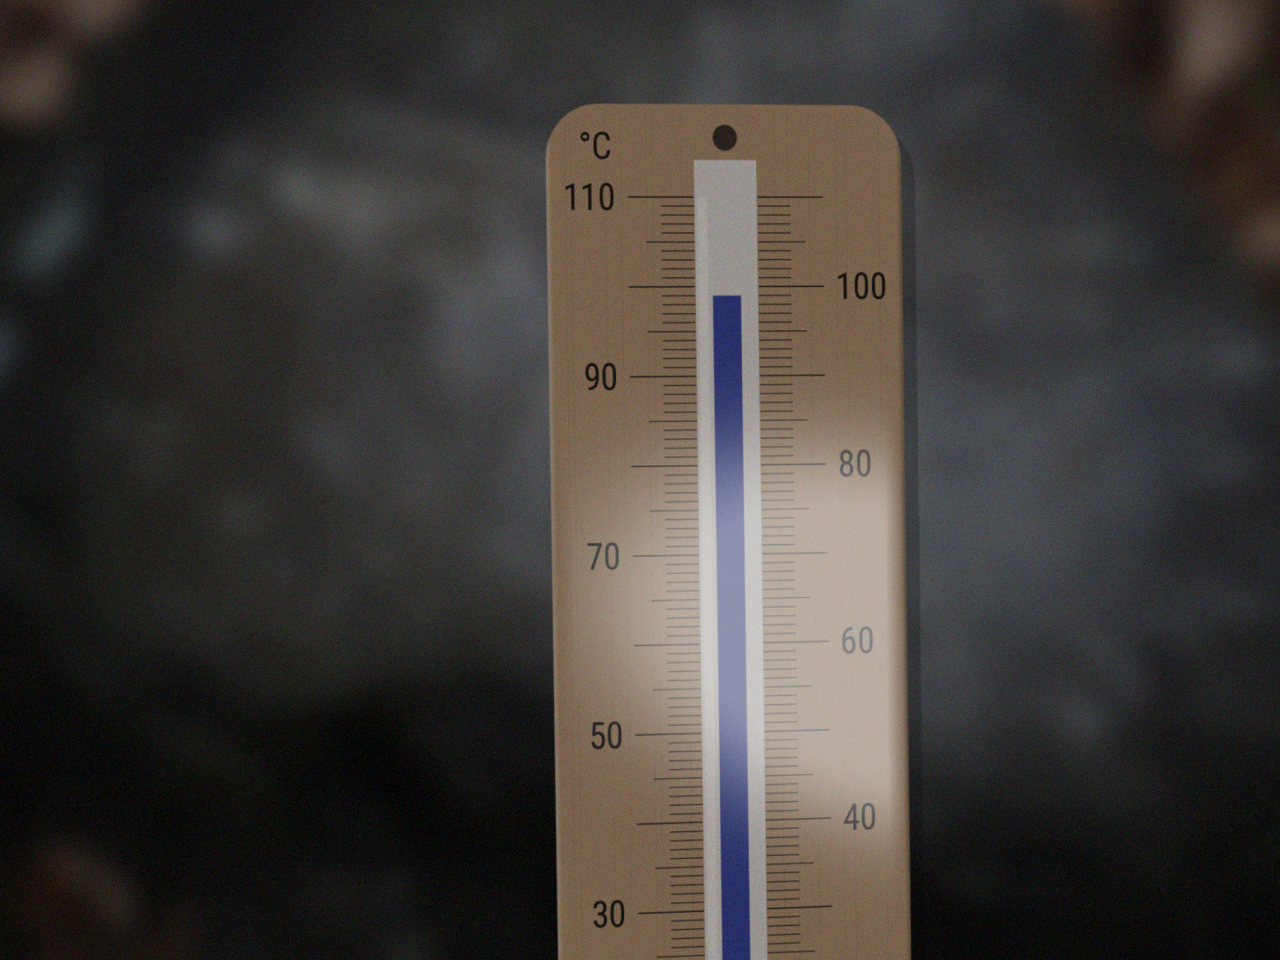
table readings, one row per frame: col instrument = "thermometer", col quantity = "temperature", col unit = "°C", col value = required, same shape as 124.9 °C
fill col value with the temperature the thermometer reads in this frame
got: 99 °C
